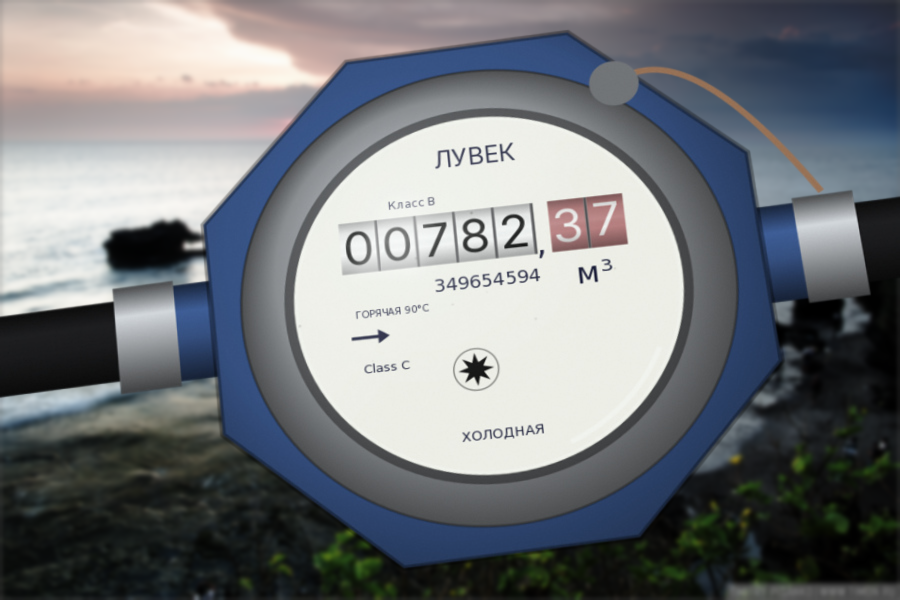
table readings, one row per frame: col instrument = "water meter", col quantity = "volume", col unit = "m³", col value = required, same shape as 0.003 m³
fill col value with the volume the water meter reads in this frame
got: 782.37 m³
